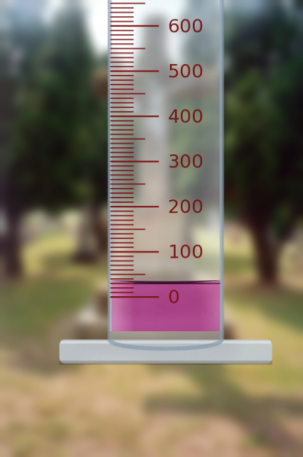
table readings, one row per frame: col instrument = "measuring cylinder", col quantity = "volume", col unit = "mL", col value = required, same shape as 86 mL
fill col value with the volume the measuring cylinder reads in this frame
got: 30 mL
